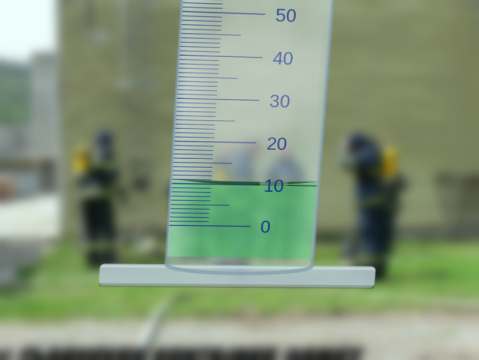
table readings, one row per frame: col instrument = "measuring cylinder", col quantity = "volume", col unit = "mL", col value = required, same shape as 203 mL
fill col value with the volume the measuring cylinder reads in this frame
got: 10 mL
